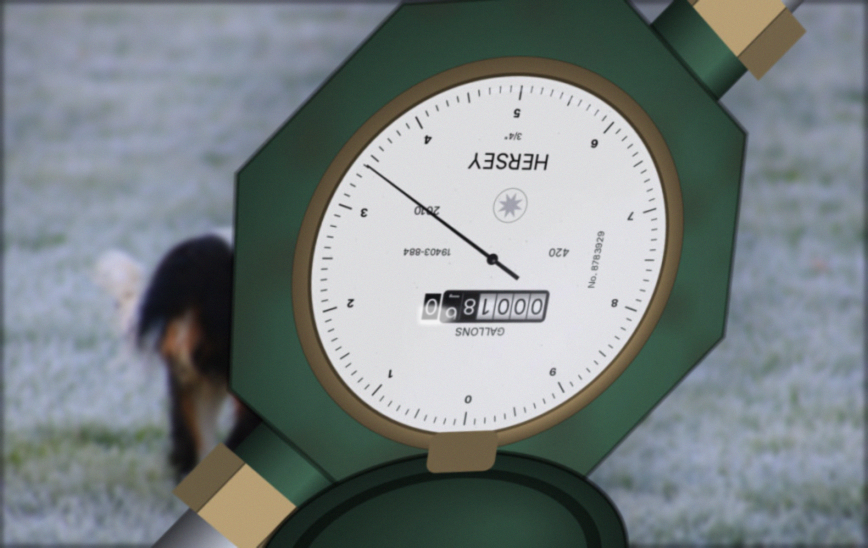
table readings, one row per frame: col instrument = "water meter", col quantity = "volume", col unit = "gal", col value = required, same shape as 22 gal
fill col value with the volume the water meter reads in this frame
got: 1863.4 gal
